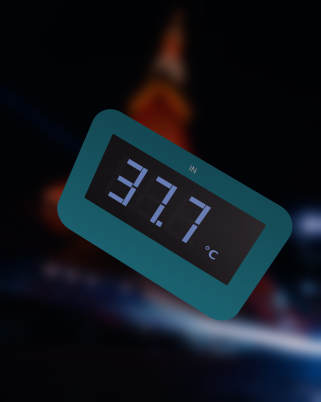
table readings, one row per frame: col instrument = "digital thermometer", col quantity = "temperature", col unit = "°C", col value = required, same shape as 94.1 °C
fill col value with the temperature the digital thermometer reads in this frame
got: 37.7 °C
